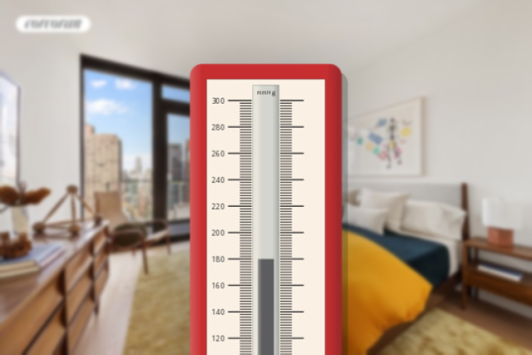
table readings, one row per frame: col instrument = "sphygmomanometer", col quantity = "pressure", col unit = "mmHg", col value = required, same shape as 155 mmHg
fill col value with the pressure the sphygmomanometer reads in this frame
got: 180 mmHg
